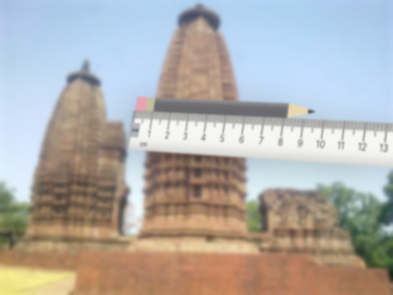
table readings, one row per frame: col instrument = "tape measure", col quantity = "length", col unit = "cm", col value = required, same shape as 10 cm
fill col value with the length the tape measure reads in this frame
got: 9.5 cm
